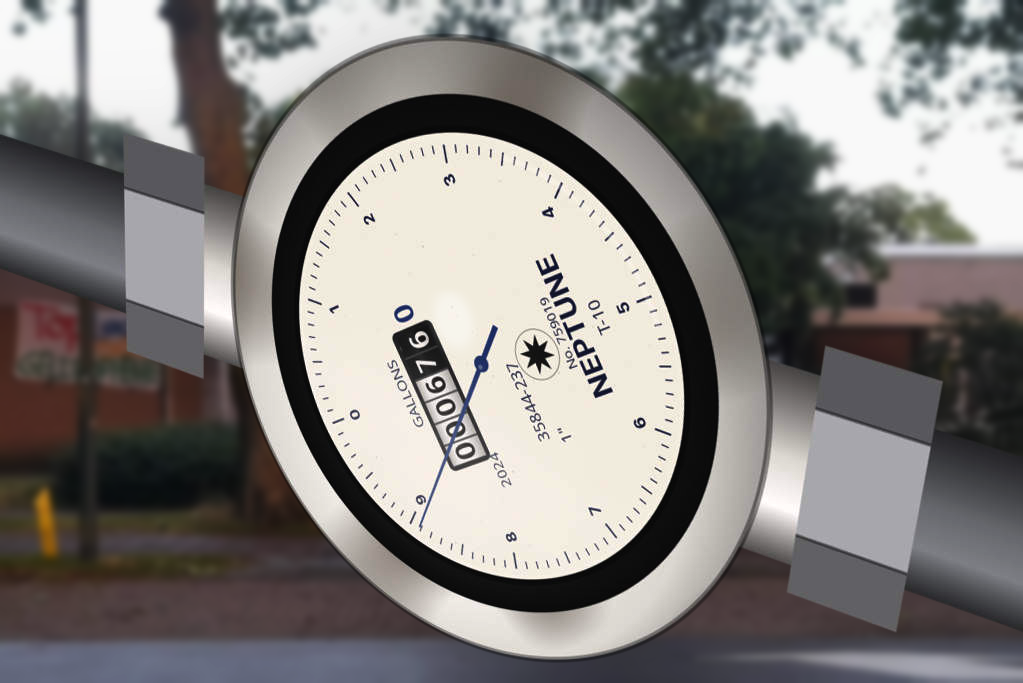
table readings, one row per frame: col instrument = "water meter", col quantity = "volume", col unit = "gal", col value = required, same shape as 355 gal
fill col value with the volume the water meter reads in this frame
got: 6758.9 gal
